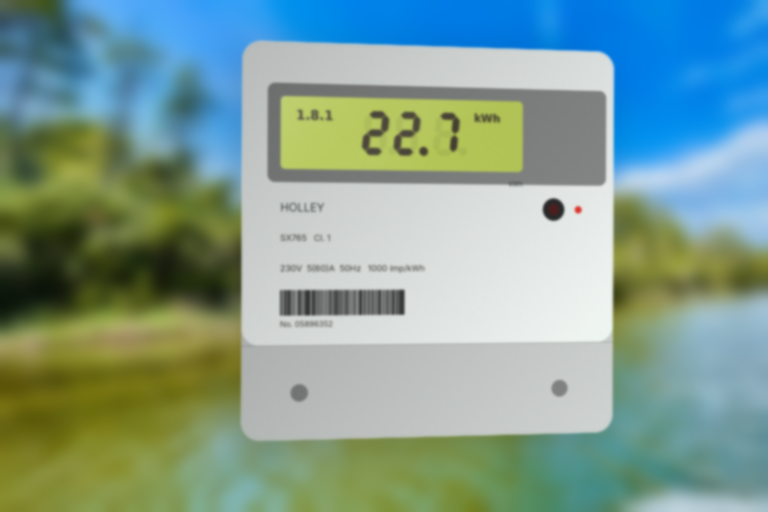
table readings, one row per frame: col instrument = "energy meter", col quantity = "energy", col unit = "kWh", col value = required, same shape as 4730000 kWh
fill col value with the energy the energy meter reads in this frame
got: 22.7 kWh
